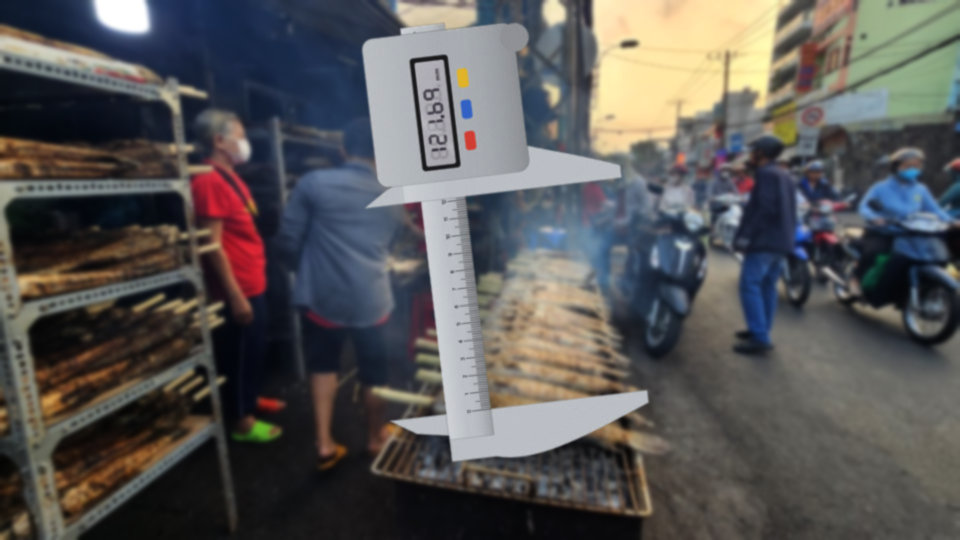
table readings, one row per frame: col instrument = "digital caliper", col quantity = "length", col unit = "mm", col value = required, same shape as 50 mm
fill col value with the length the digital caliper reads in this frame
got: 121.69 mm
